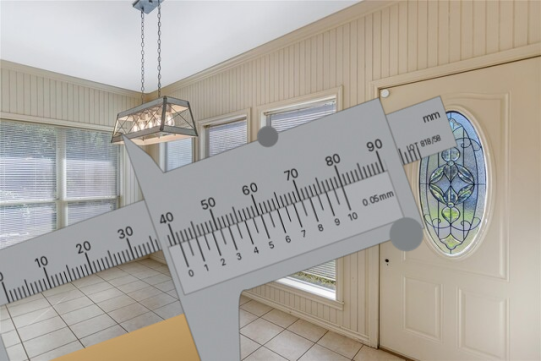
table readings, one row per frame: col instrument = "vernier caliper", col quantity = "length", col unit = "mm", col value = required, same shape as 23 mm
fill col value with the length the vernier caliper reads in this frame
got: 41.0 mm
